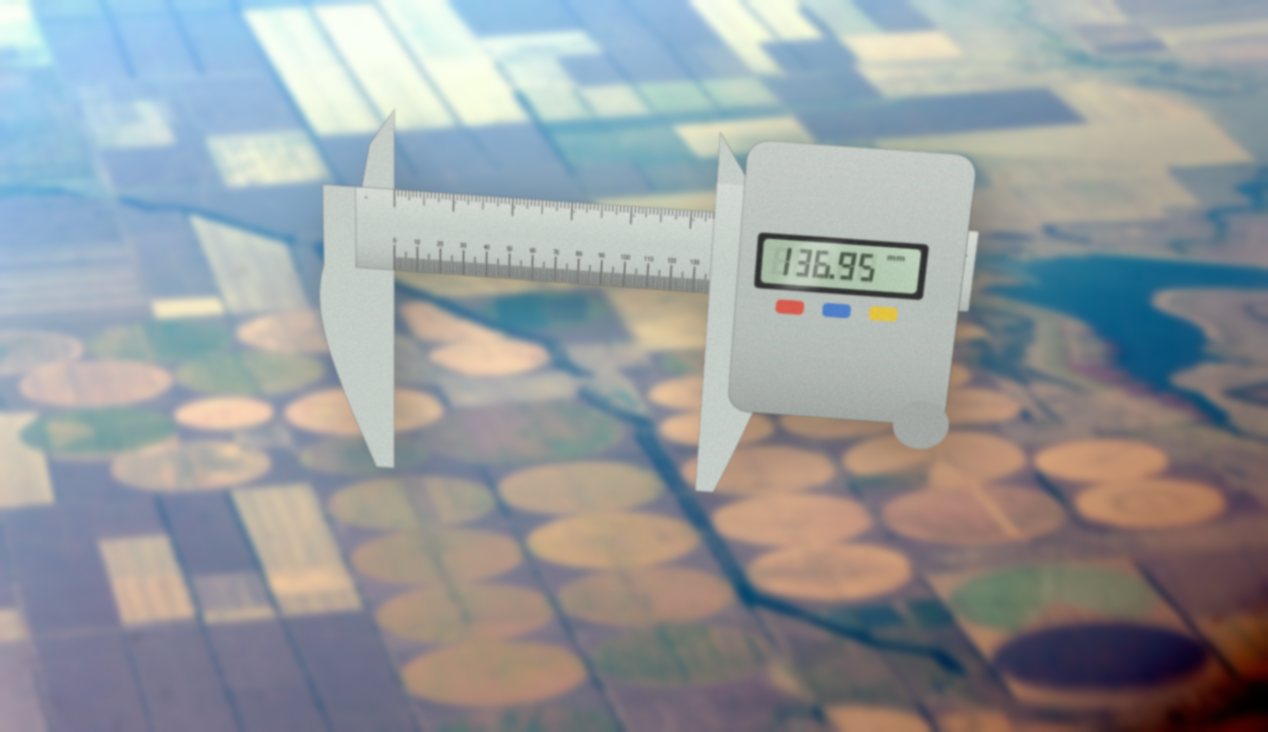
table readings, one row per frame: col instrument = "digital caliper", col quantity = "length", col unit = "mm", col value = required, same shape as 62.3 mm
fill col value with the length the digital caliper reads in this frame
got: 136.95 mm
